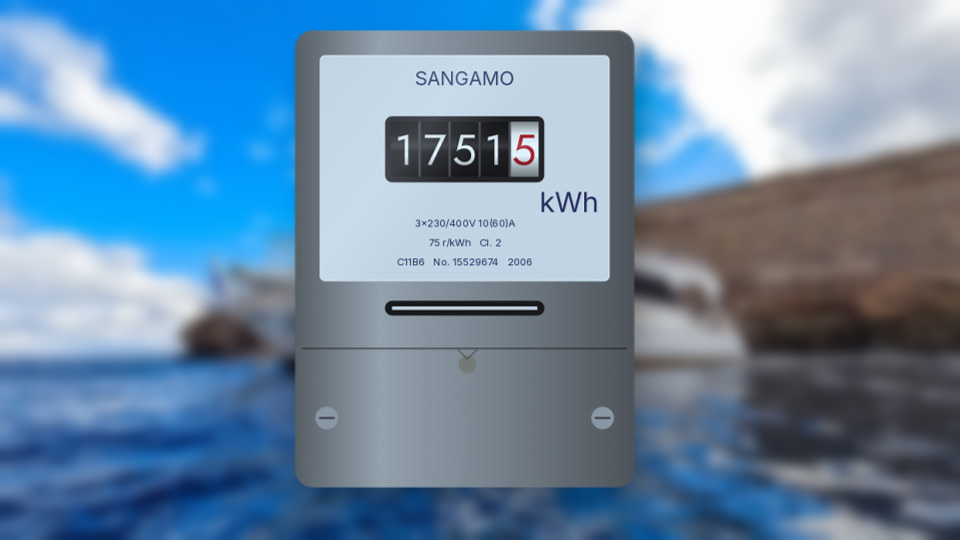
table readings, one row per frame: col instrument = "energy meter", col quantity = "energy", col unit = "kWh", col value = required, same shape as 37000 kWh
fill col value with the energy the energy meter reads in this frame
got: 1751.5 kWh
